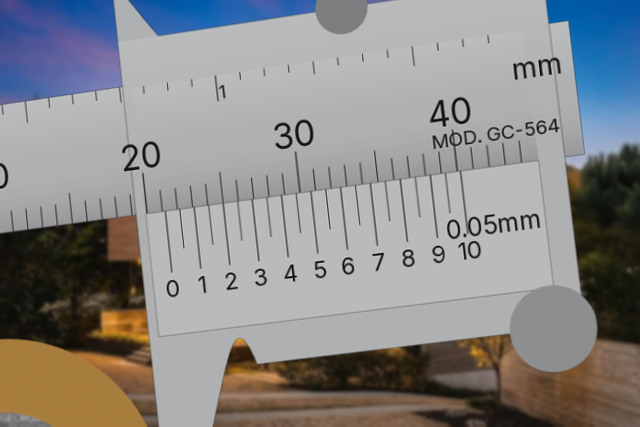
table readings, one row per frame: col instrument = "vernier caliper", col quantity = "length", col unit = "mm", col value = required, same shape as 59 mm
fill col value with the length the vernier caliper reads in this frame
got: 21.2 mm
